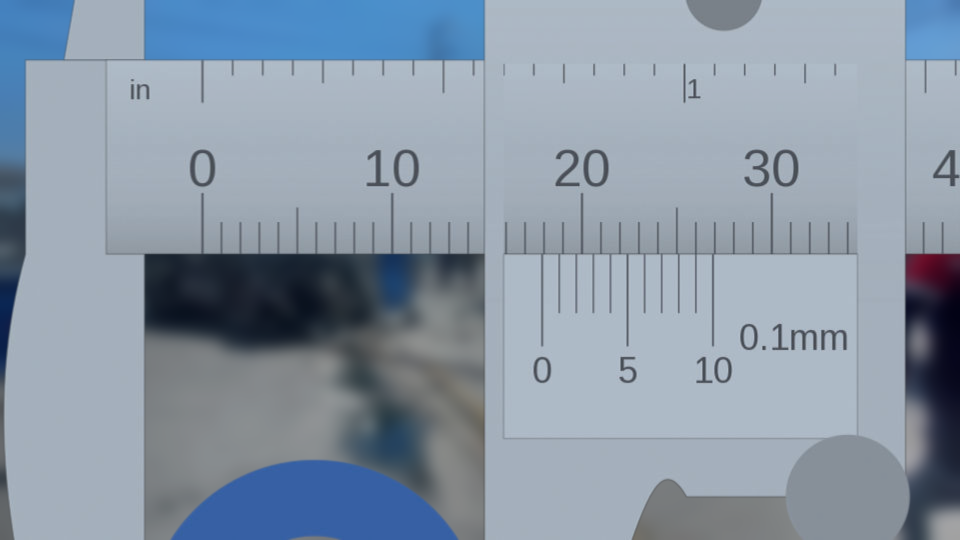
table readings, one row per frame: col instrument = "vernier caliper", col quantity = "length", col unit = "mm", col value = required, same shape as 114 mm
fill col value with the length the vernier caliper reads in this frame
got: 17.9 mm
